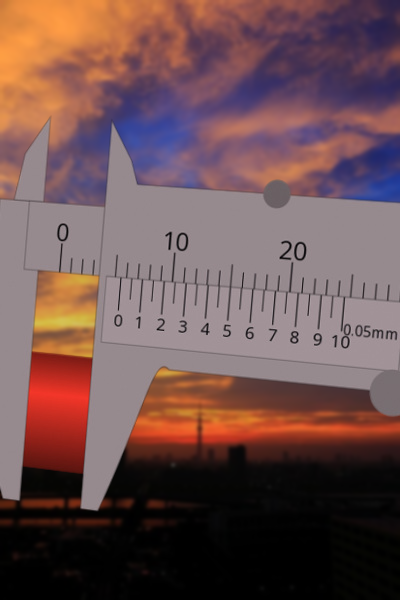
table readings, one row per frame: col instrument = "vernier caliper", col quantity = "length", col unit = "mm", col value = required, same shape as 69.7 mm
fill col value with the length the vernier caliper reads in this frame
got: 5.5 mm
